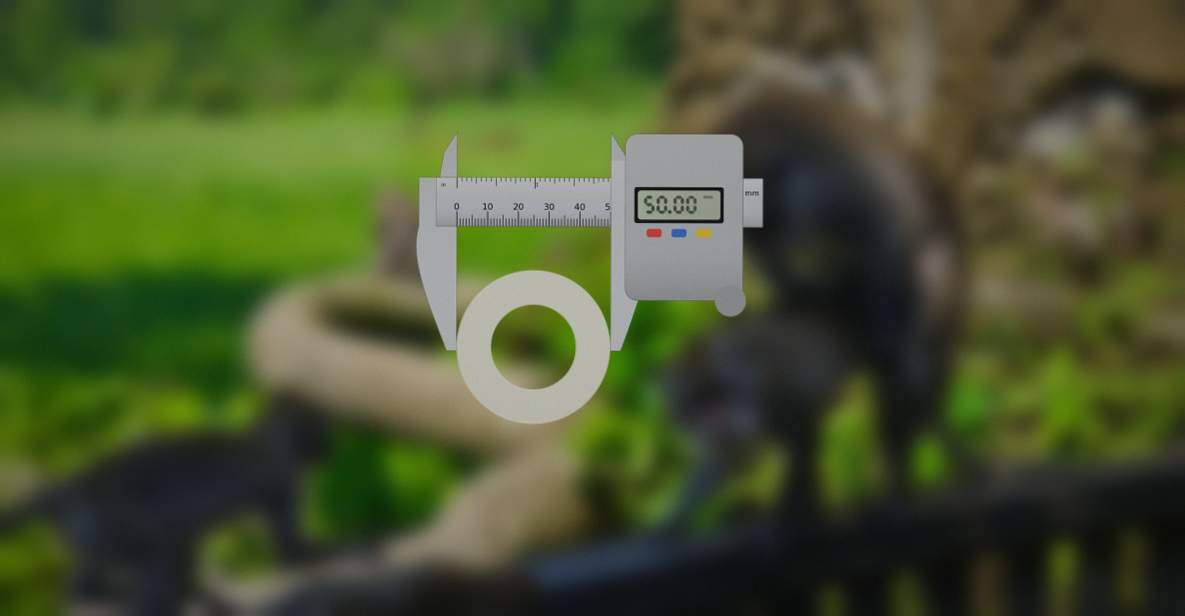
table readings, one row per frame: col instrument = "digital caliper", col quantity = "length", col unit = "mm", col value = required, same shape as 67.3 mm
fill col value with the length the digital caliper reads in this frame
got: 50.00 mm
